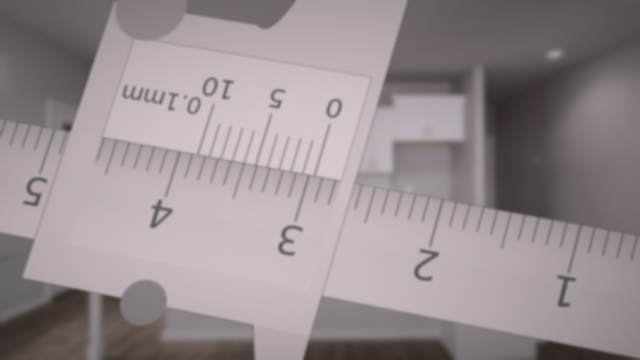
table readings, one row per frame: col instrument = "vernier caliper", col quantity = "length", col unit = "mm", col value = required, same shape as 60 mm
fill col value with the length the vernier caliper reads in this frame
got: 29.6 mm
